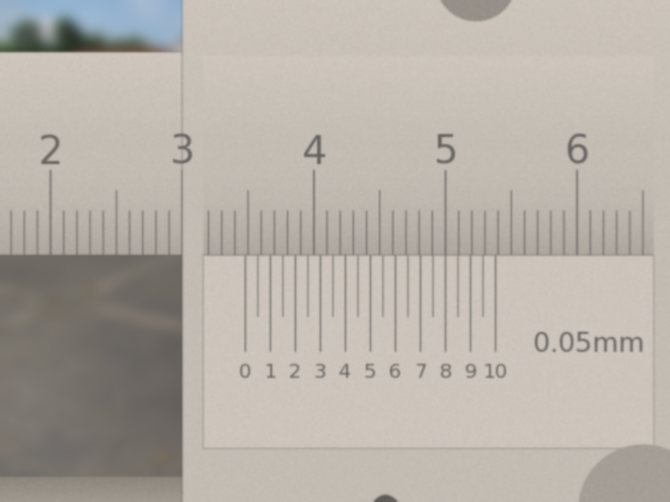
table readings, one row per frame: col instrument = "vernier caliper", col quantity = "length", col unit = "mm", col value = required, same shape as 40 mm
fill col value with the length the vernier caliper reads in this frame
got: 34.8 mm
